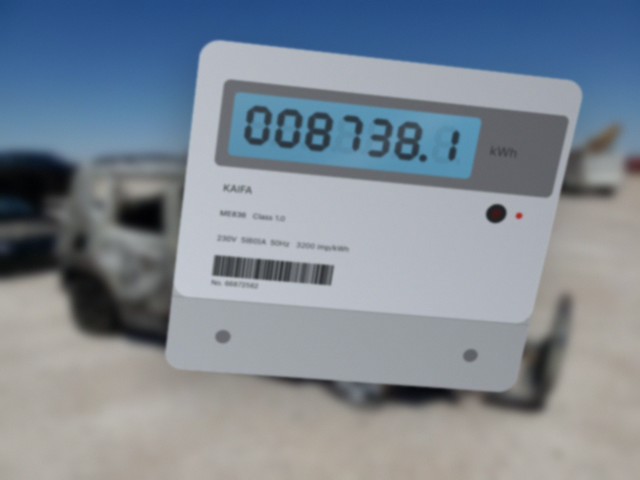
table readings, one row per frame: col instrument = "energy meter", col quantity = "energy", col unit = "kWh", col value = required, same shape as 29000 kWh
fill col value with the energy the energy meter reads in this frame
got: 8738.1 kWh
